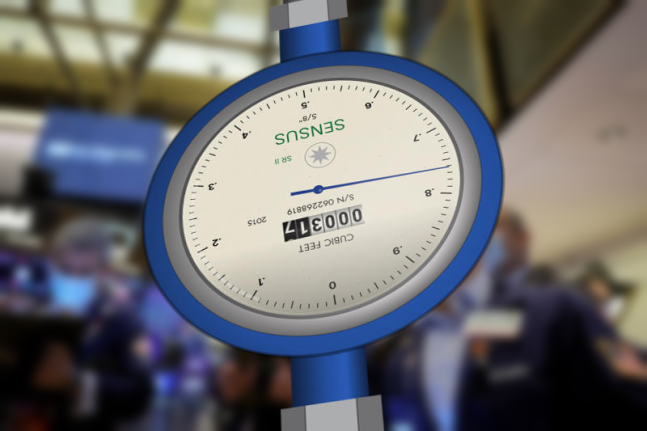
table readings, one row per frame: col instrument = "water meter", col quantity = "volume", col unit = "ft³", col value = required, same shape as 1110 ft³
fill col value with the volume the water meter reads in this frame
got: 316.76 ft³
